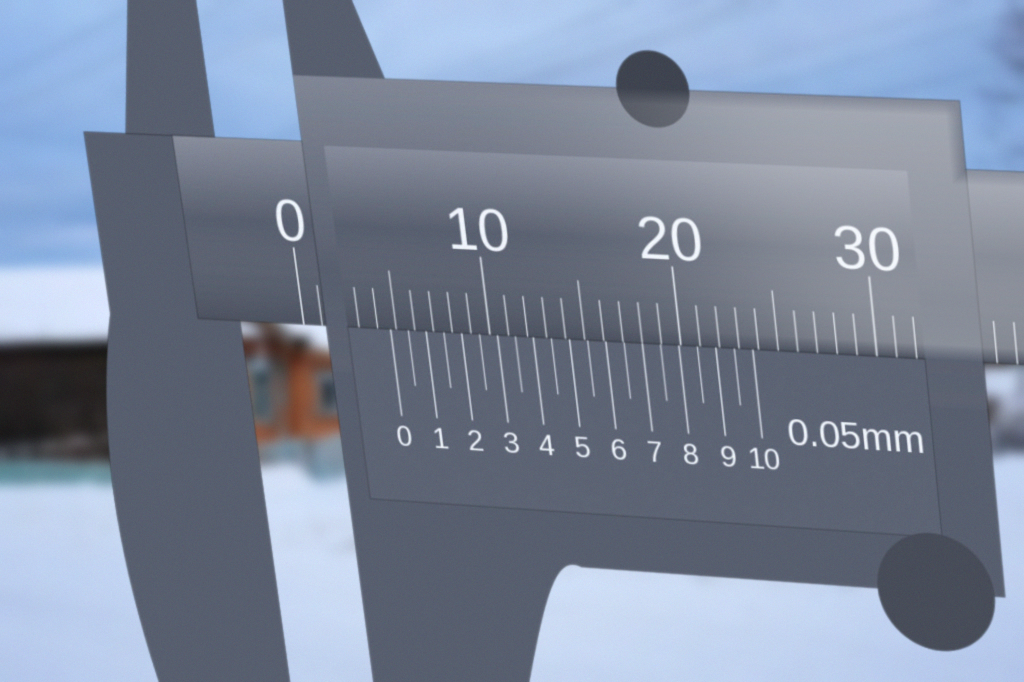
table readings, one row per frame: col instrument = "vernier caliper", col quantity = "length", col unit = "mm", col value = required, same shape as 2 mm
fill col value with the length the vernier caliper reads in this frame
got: 4.7 mm
